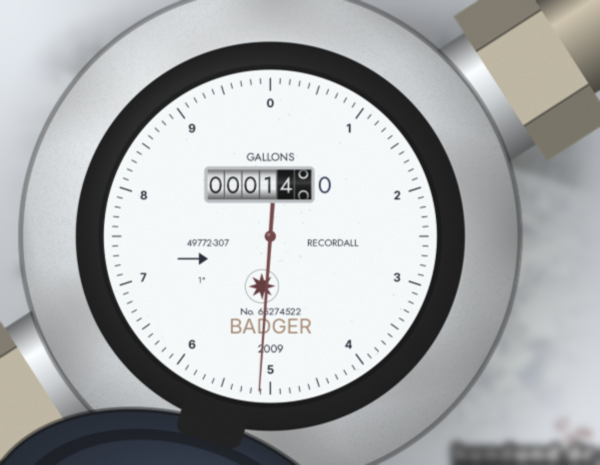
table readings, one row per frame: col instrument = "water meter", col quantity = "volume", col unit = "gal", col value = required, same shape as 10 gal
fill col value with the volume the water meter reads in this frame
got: 1485.1 gal
